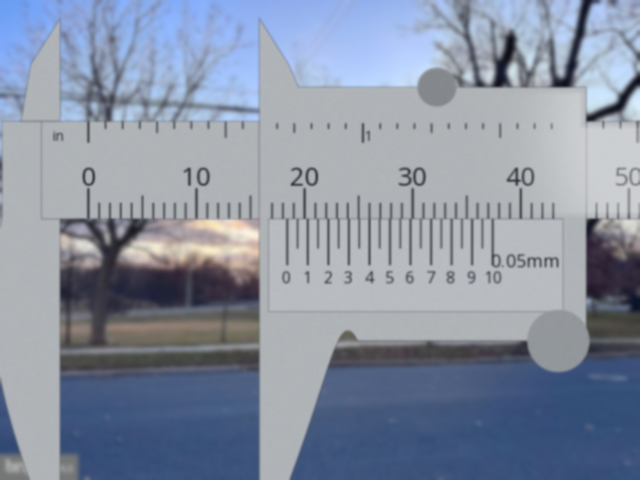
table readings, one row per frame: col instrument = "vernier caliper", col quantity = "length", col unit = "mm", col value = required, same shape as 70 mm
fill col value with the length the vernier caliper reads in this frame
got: 18.4 mm
